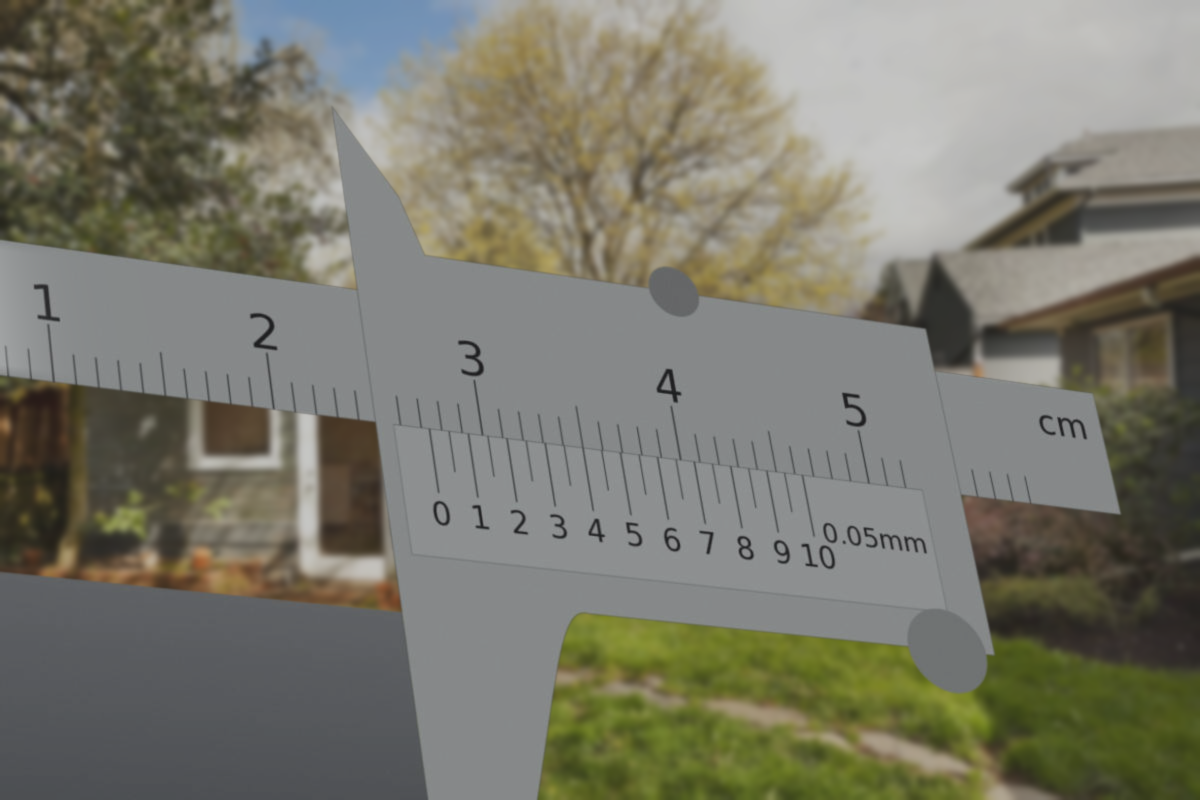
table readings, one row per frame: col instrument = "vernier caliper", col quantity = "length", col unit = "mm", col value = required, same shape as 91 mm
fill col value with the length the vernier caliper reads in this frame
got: 27.4 mm
